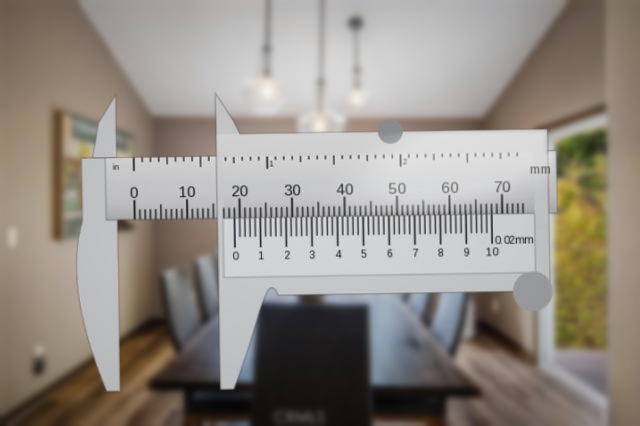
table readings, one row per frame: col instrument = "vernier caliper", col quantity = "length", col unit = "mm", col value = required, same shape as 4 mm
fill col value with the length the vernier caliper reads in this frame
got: 19.0 mm
